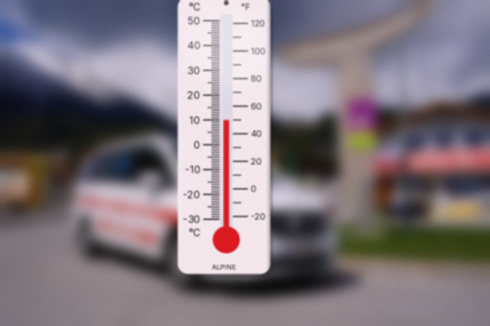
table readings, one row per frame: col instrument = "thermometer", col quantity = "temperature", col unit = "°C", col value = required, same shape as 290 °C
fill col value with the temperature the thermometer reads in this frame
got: 10 °C
